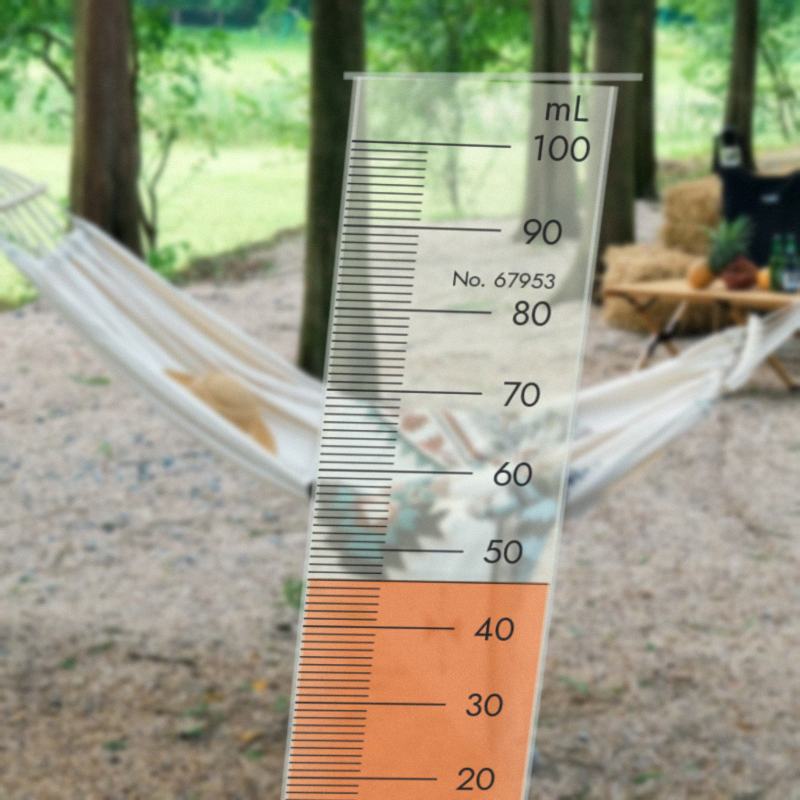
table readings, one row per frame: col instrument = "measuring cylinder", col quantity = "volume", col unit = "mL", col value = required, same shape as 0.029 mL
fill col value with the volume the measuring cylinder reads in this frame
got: 46 mL
